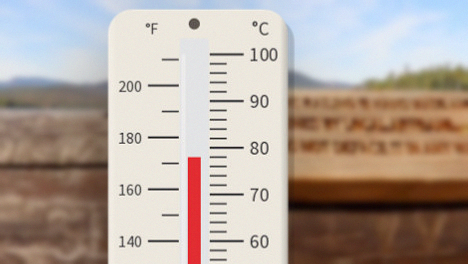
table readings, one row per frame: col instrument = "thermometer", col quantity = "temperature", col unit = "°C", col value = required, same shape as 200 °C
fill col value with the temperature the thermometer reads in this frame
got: 78 °C
